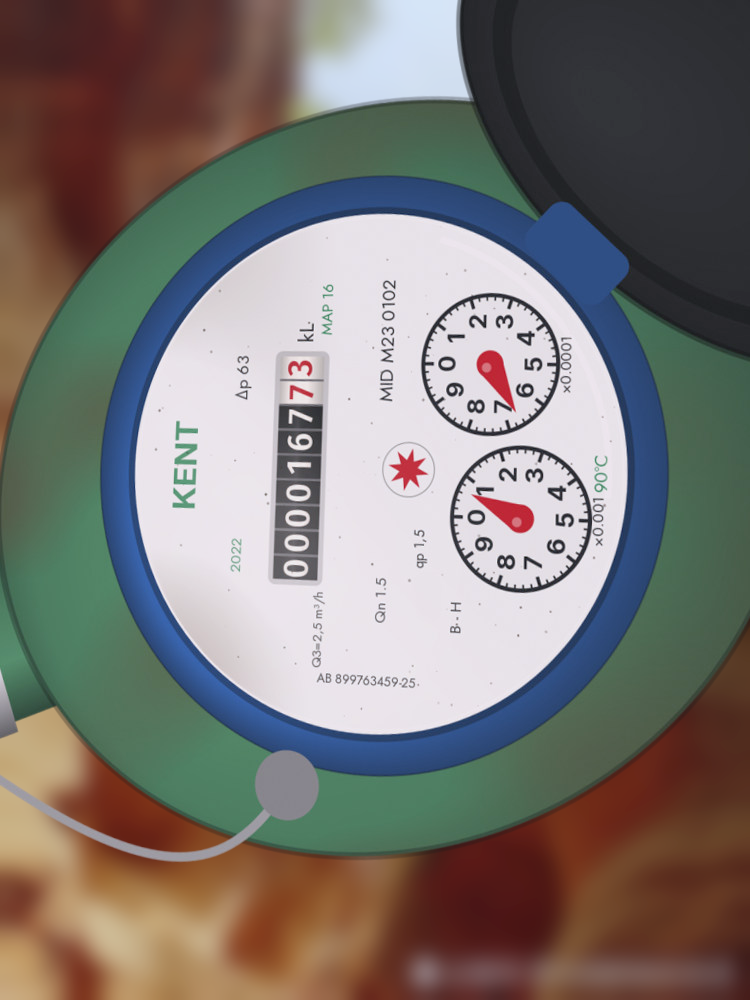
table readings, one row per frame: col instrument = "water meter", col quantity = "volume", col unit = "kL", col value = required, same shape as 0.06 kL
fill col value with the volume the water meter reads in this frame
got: 167.7306 kL
